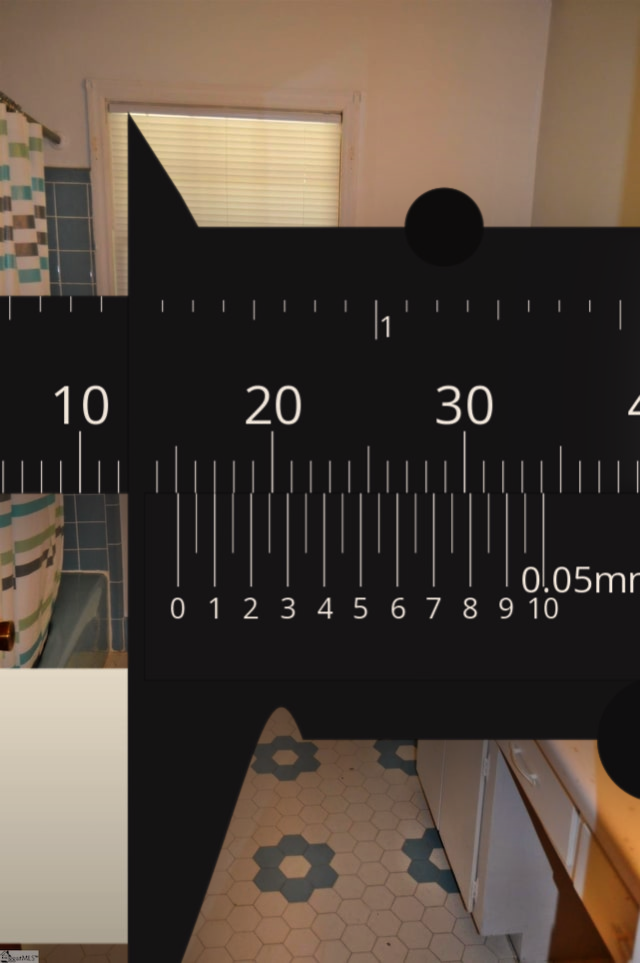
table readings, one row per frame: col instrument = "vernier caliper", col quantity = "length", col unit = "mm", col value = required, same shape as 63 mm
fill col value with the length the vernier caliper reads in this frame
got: 15.1 mm
